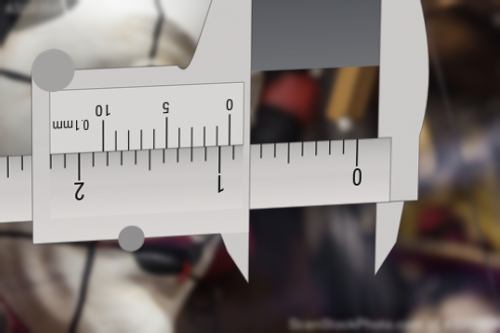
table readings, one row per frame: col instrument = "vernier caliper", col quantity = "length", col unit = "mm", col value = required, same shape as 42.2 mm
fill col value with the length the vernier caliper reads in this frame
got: 9.3 mm
